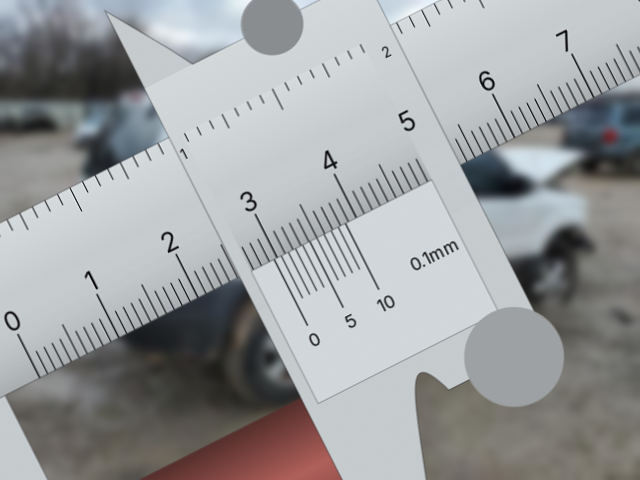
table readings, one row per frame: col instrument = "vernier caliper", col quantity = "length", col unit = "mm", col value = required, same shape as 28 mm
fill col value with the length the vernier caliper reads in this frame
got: 29.6 mm
